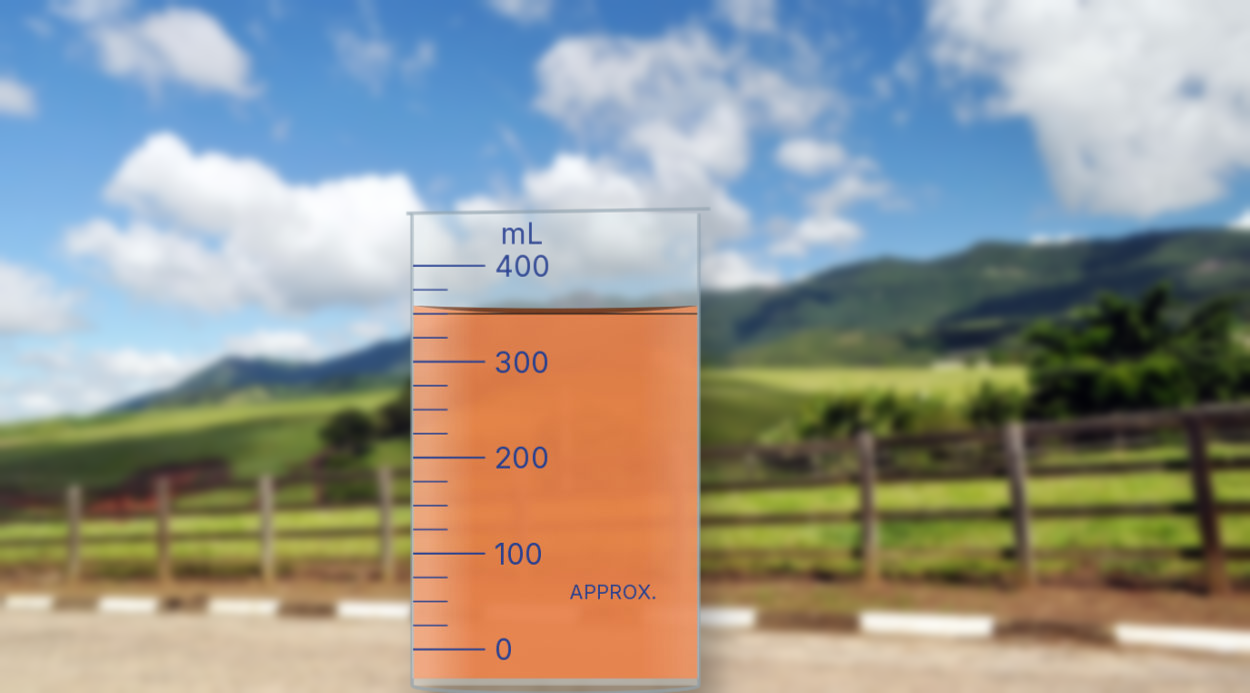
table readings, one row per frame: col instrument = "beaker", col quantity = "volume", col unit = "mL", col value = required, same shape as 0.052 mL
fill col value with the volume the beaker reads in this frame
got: 350 mL
